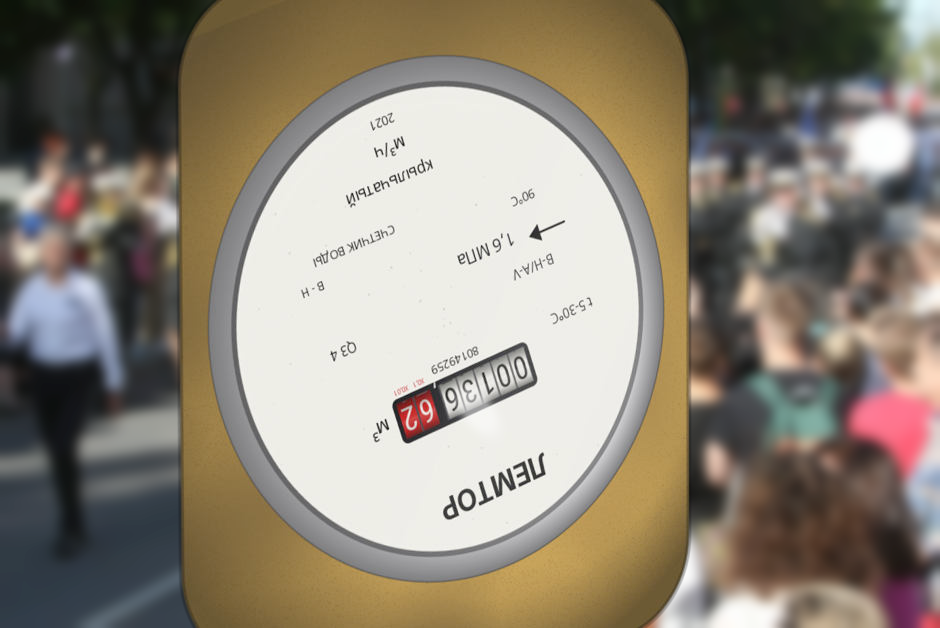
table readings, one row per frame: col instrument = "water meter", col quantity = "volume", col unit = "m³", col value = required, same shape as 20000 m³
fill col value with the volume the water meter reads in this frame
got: 136.62 m³
